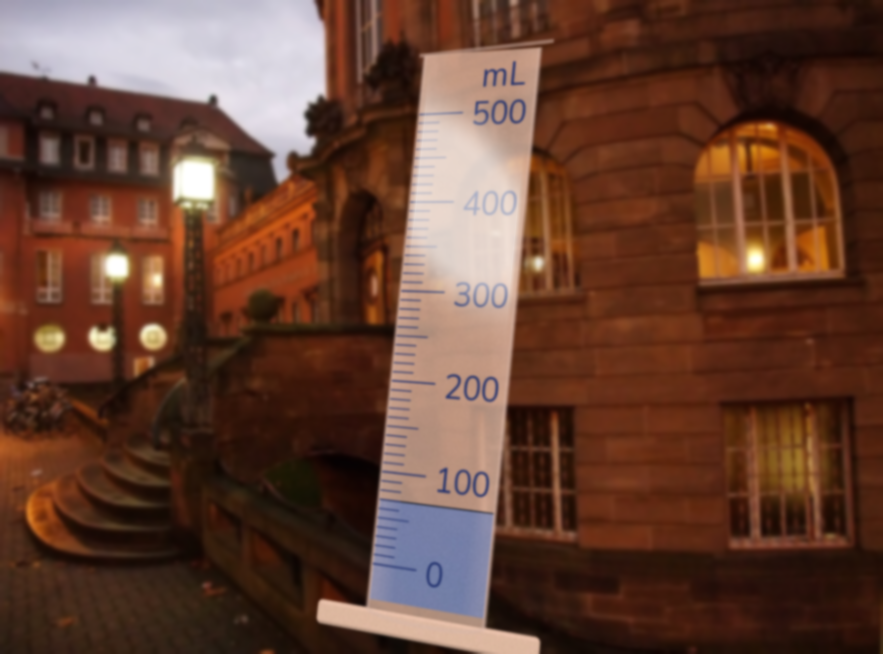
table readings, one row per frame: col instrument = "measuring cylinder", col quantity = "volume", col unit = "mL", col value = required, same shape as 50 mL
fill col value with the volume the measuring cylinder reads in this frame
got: 70 mL
